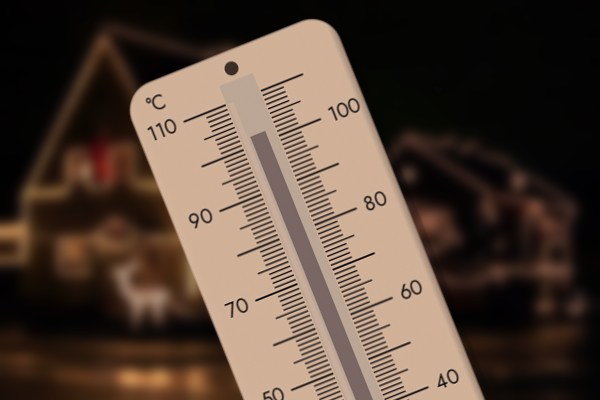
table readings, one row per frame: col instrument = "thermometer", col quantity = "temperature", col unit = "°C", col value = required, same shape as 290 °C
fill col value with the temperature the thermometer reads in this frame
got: 102 °C
